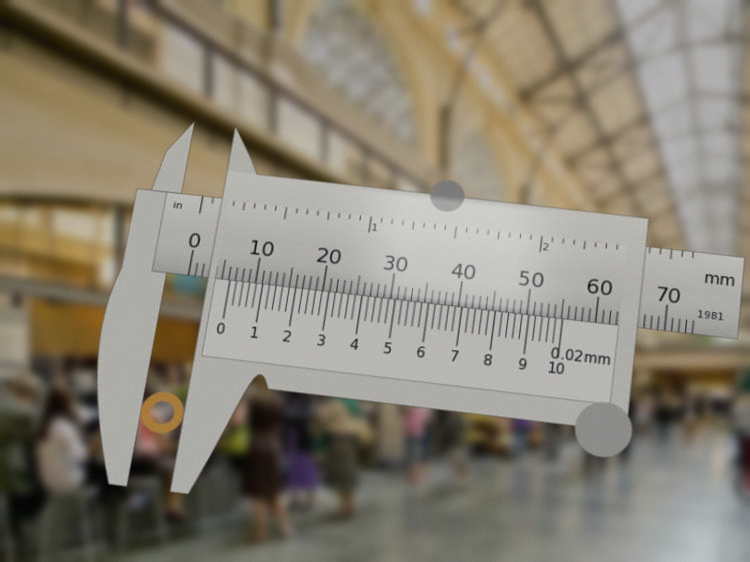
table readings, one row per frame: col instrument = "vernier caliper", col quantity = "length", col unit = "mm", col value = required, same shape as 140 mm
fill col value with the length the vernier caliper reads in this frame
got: 6.2 mm
